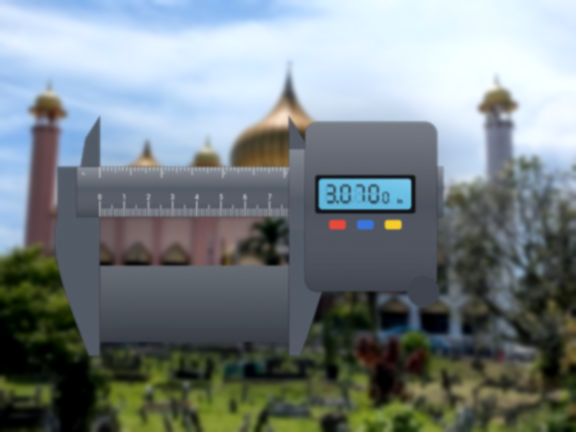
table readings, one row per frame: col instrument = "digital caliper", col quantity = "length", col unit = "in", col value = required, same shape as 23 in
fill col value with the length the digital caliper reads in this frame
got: 3.0700 in
